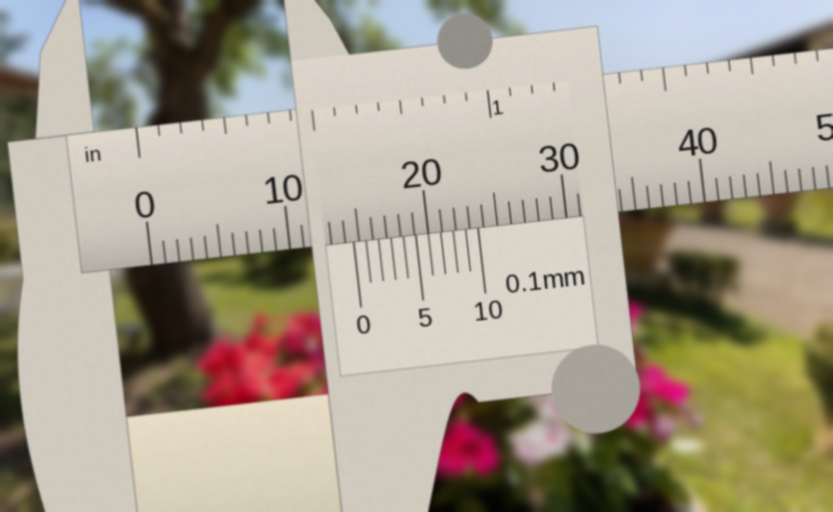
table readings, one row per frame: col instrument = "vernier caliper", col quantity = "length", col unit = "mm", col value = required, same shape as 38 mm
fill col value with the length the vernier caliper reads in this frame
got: 14.6 mm
